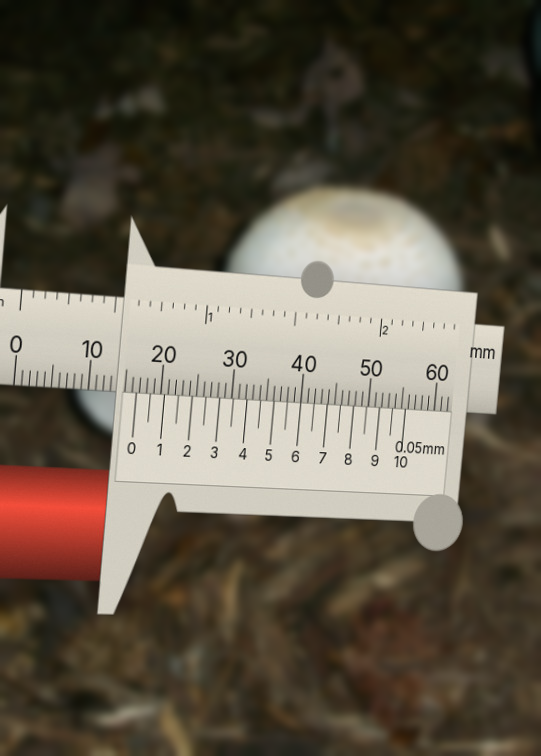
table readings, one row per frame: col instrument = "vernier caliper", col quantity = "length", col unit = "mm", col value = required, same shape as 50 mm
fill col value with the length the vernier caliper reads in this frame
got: 16.6 mm
